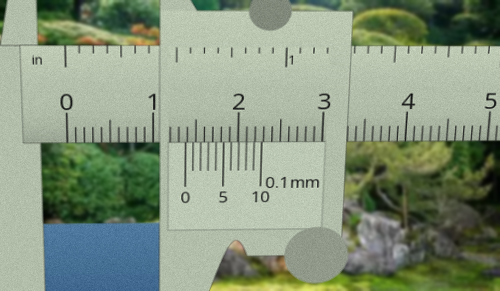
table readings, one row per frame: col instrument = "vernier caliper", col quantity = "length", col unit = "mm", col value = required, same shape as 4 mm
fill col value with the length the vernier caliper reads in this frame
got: 13.8 mm
